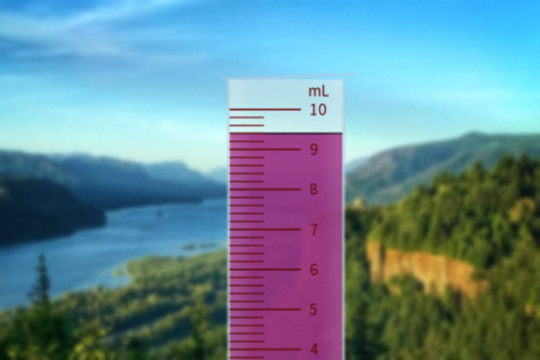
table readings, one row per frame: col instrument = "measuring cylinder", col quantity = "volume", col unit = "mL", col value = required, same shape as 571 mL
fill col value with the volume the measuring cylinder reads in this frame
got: 9.4 mL
